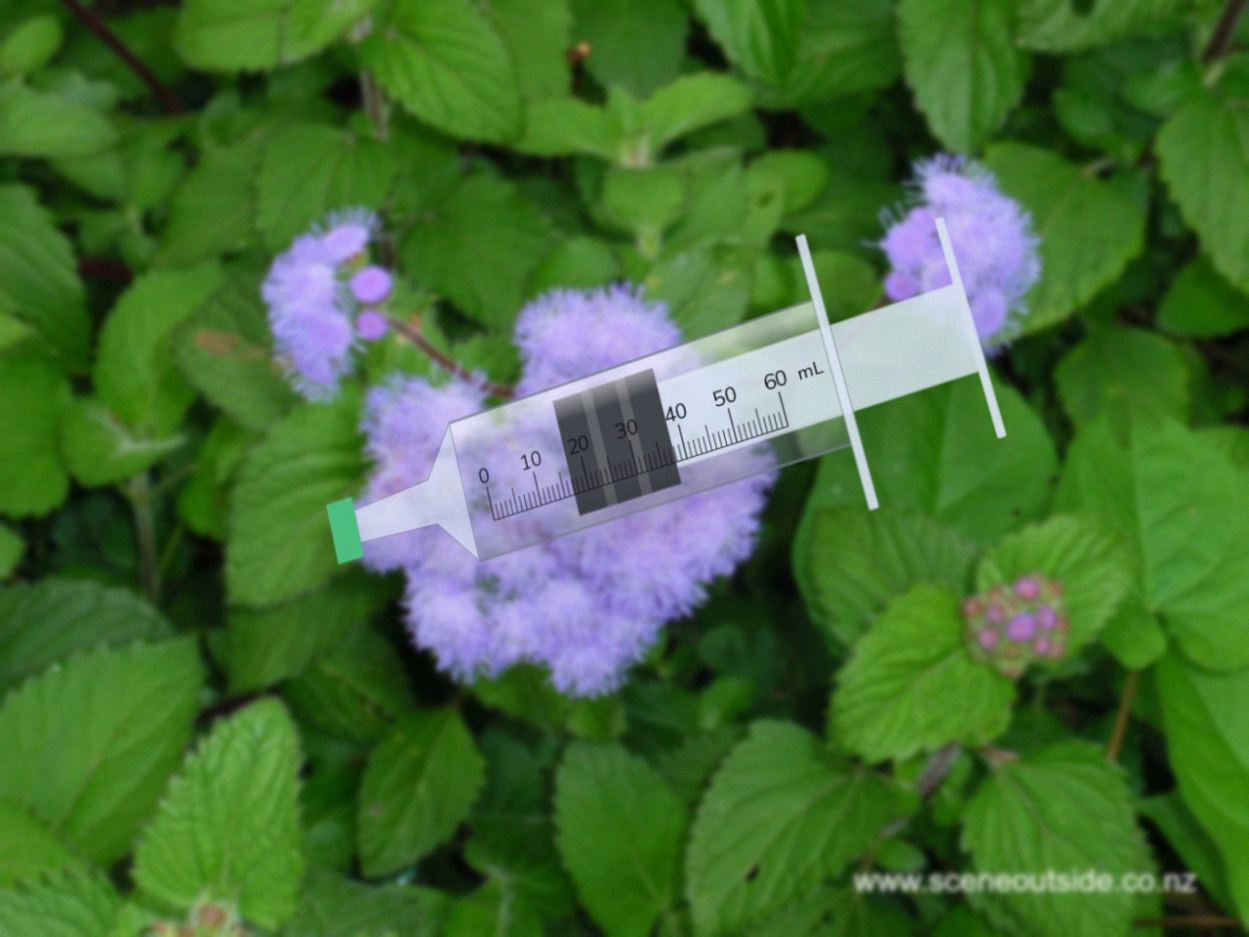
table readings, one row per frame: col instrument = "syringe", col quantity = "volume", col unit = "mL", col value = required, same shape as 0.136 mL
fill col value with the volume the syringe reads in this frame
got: 17 mL
